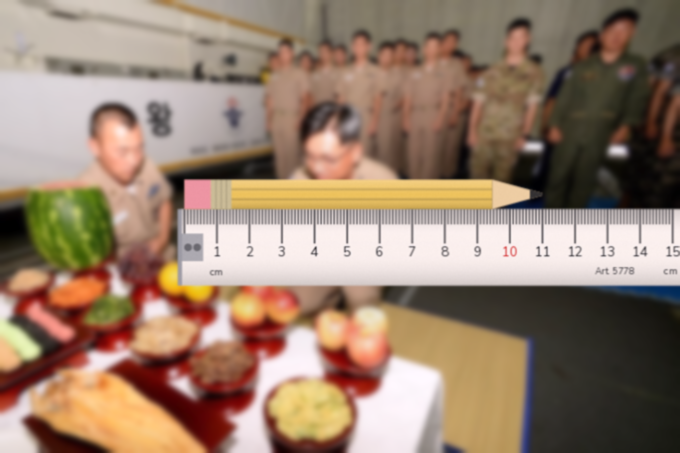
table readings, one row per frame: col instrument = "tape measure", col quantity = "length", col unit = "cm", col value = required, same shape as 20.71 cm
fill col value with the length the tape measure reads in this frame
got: 11 cm
